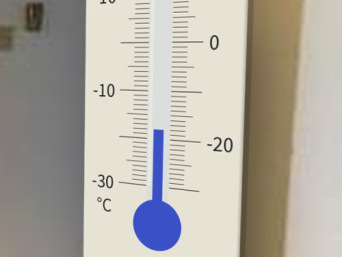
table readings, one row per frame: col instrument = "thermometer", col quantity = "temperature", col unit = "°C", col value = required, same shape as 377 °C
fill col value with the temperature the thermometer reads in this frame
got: -18 °C
